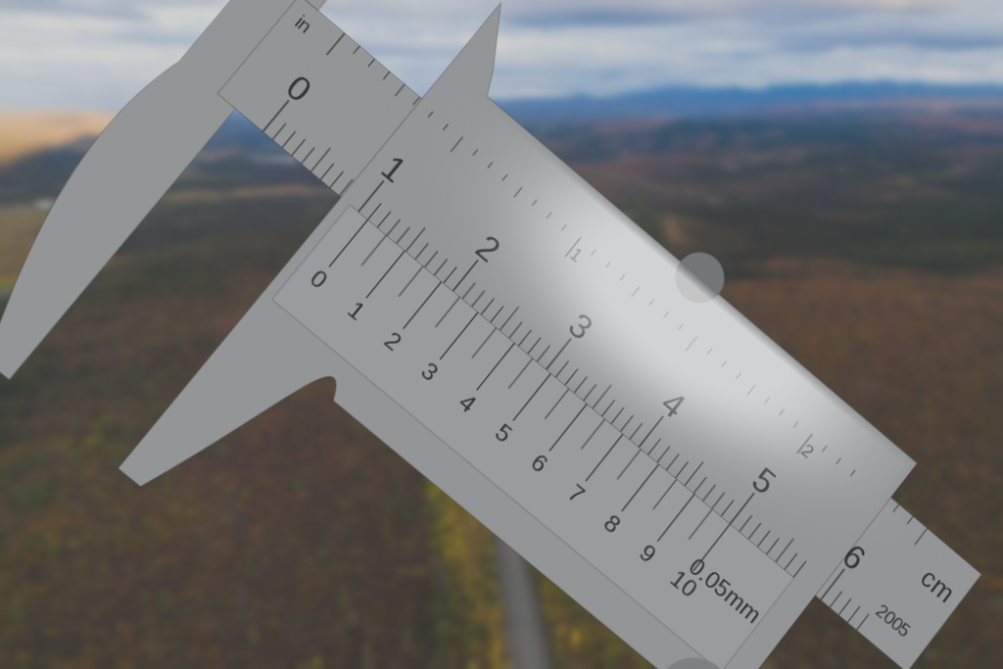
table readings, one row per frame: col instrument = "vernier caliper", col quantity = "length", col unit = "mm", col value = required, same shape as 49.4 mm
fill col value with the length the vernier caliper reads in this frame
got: 11.0 mm
